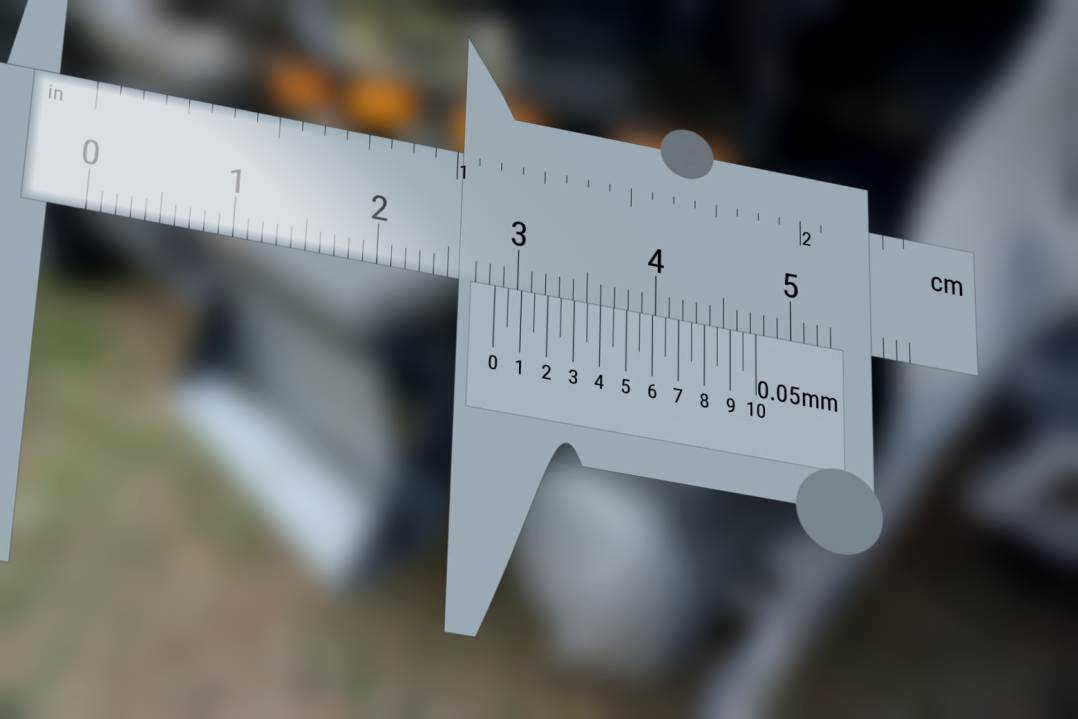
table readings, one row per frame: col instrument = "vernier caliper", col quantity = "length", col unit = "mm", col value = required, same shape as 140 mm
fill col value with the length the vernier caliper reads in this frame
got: 28.4 mm
